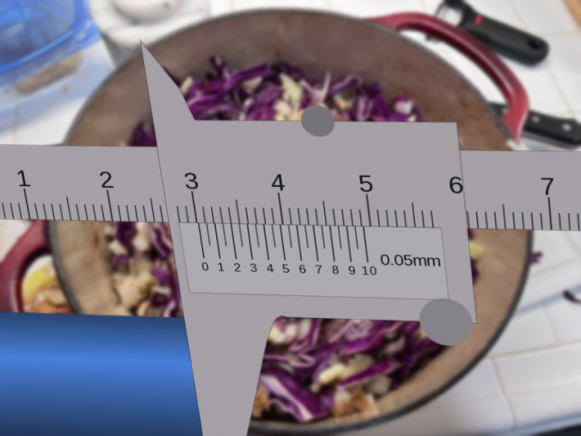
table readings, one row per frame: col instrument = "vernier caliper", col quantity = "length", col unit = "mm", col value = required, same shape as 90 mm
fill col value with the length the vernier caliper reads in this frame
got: 30.2 mm
